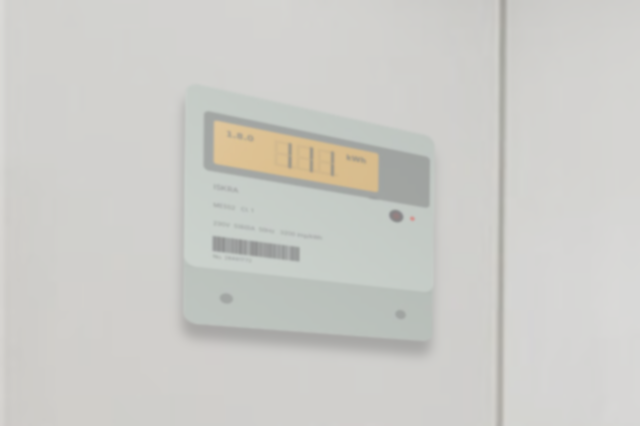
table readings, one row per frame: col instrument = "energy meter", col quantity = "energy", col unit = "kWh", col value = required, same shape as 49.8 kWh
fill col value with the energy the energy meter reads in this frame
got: 111 kWh
